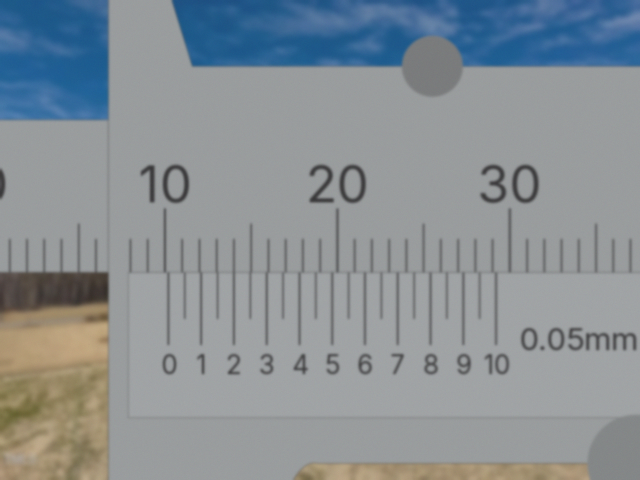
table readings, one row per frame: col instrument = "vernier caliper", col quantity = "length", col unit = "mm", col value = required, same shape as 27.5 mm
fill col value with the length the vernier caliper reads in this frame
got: 10.2 mm
